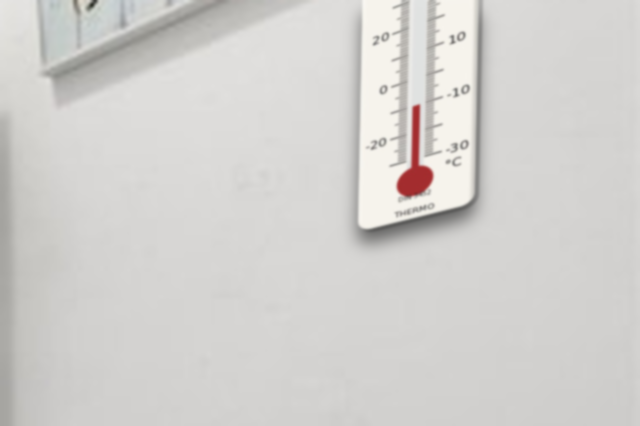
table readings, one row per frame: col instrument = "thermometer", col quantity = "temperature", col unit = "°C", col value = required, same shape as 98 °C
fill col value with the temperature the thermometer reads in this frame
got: -10 °C
